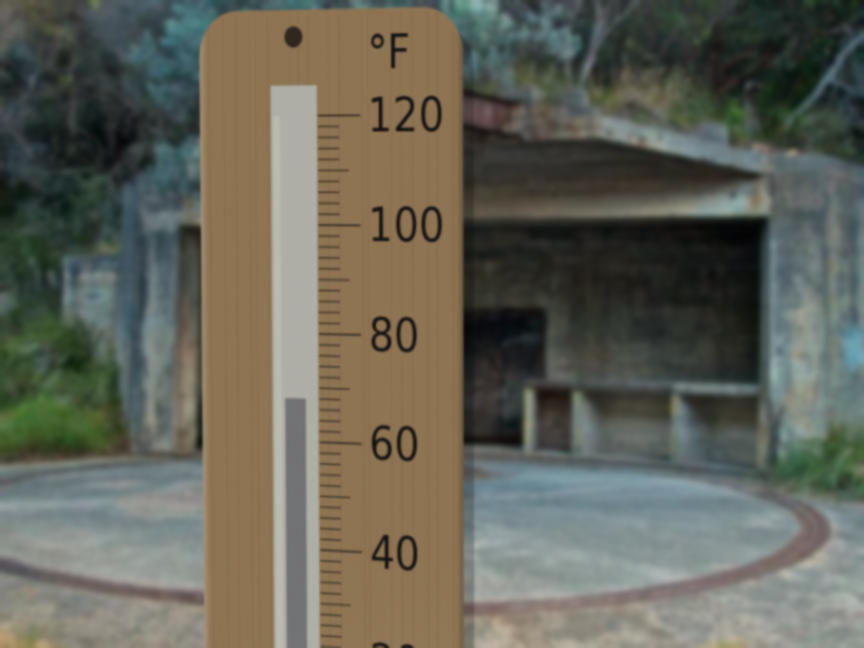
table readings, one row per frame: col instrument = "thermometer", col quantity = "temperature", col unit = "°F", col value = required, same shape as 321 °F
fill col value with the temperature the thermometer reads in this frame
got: 68 °F
